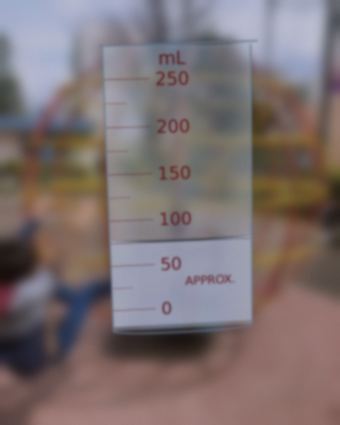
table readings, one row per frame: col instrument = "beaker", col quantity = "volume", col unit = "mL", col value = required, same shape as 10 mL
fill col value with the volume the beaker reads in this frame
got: 75 mL
